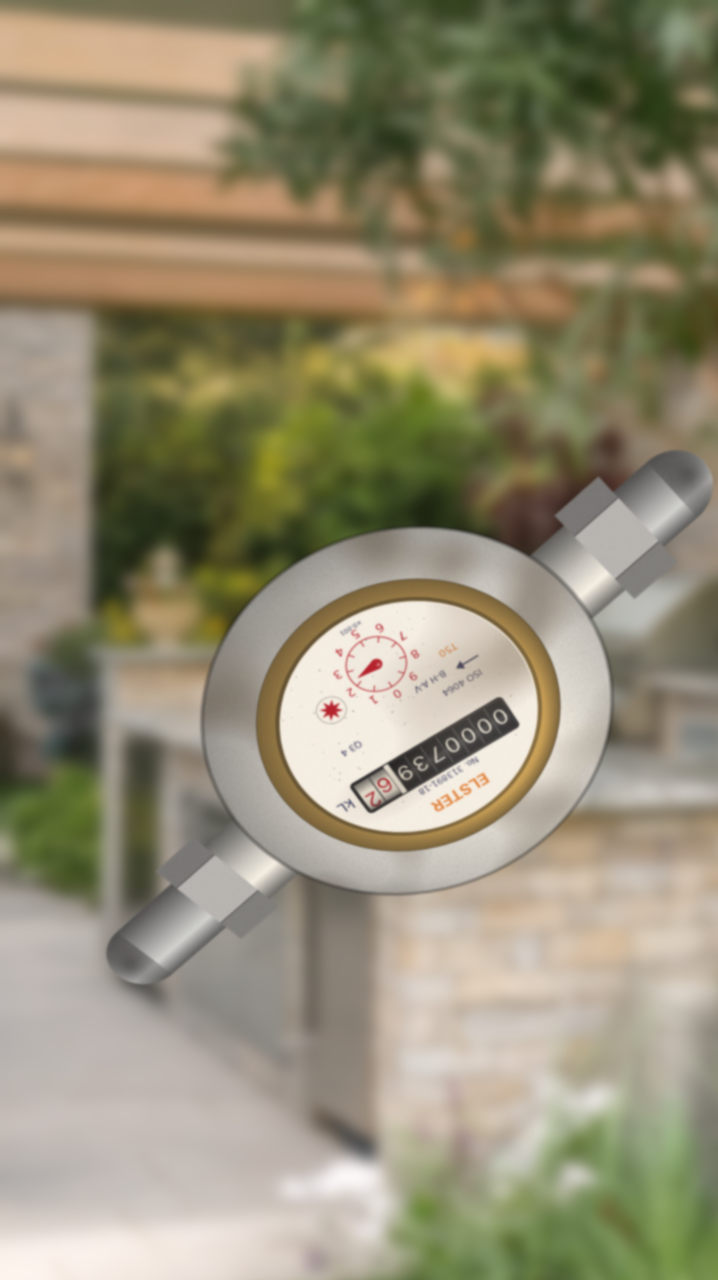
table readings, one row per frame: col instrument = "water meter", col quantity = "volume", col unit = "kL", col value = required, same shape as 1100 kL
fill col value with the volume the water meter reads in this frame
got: 739.622 kL
